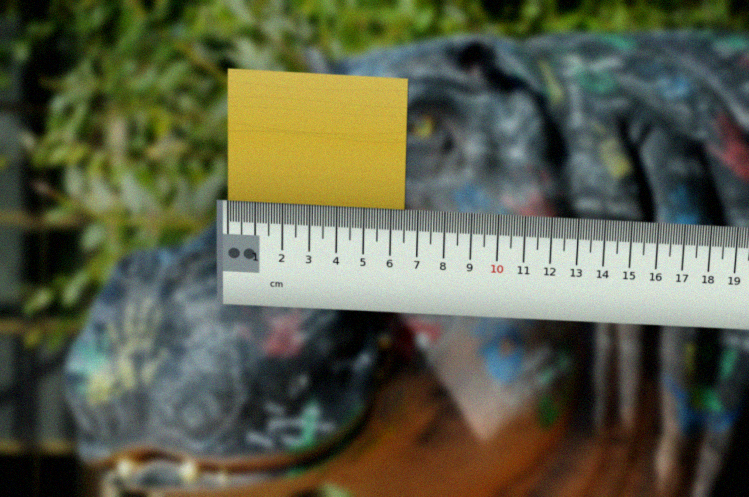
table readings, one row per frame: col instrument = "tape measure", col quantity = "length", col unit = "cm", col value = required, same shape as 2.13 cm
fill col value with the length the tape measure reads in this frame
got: 6.5 cm
